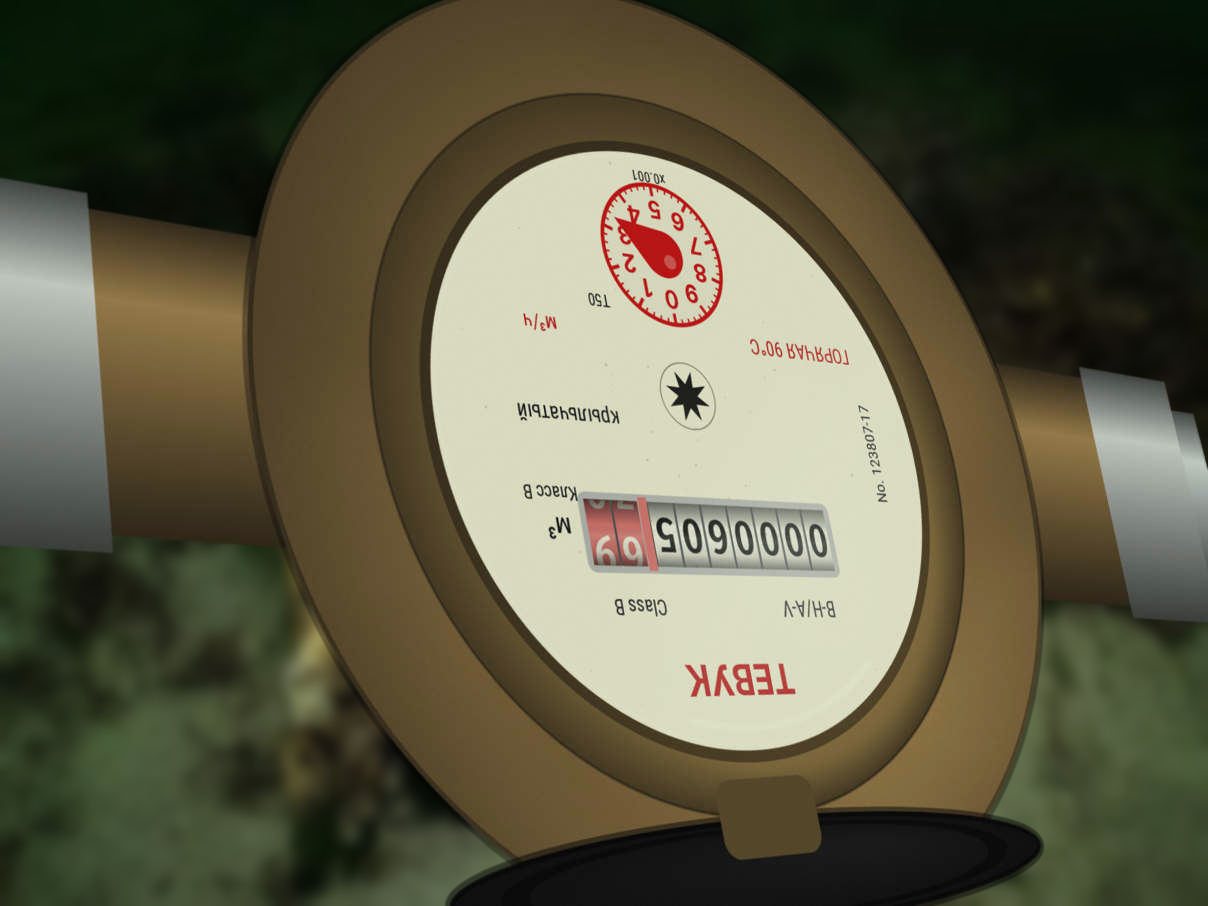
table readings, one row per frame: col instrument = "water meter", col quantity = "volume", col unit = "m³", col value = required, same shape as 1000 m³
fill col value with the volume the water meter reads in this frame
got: 605.693 m³
